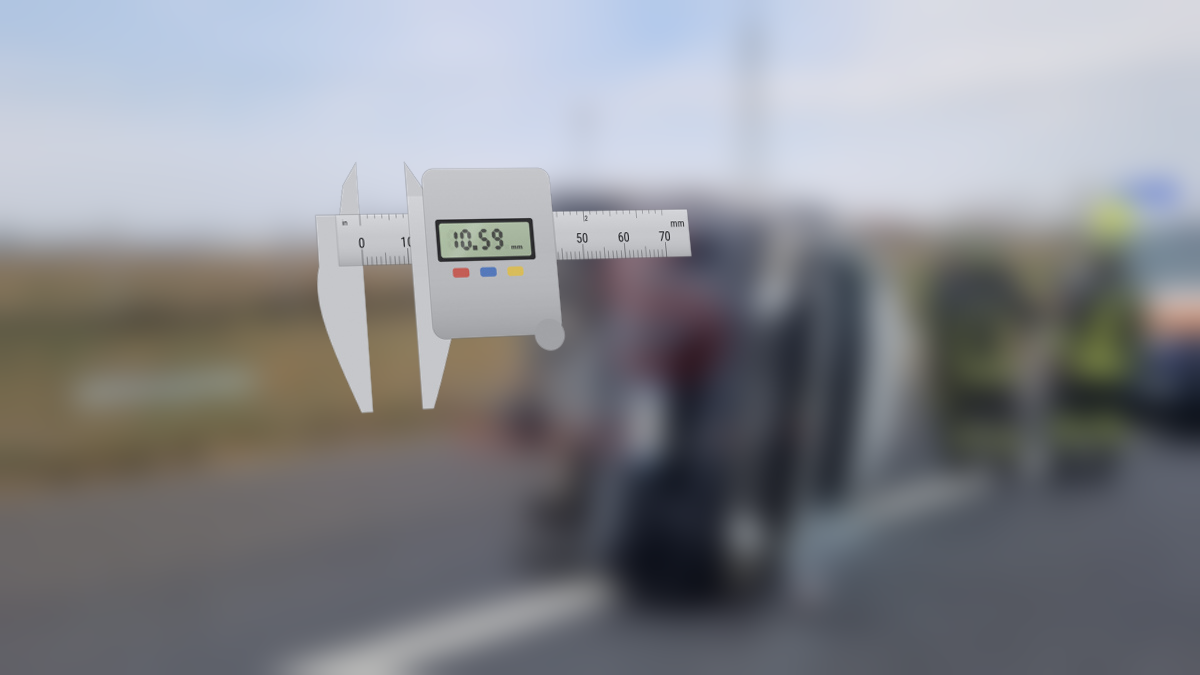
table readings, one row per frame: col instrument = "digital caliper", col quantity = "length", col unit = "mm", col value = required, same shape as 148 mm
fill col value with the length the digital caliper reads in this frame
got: 10.59 mm
